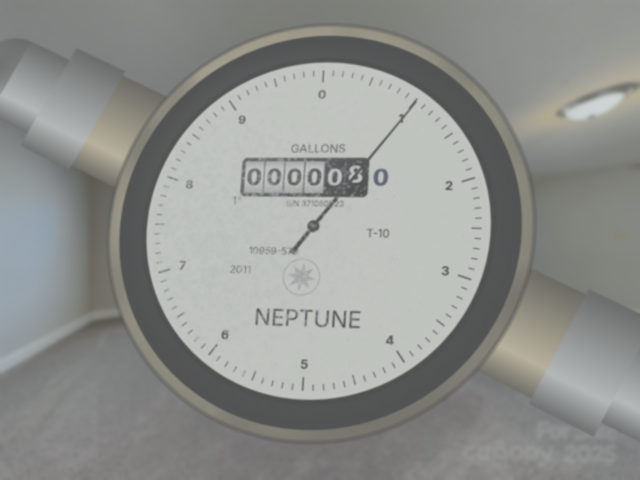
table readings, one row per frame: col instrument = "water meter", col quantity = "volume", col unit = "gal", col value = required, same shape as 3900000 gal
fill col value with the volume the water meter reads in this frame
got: 81.0 gal
